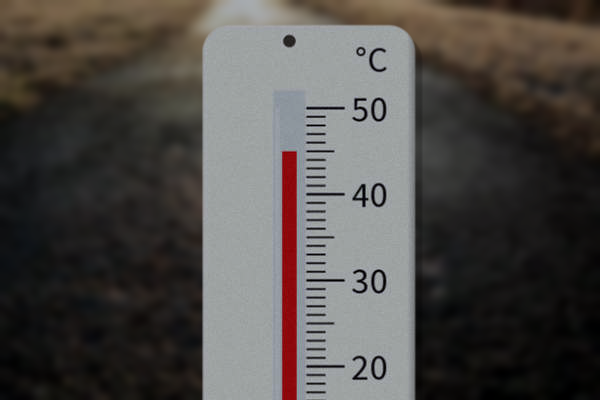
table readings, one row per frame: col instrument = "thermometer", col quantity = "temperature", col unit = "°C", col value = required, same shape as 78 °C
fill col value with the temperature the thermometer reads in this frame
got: 45 °C
